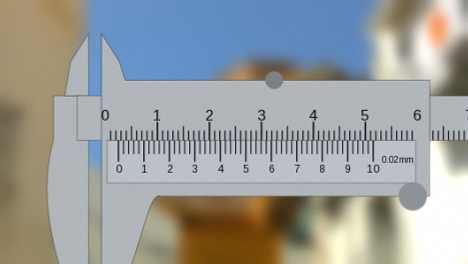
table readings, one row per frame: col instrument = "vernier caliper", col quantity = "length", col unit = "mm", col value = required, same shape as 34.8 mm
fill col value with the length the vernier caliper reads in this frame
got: 2.5 mm
